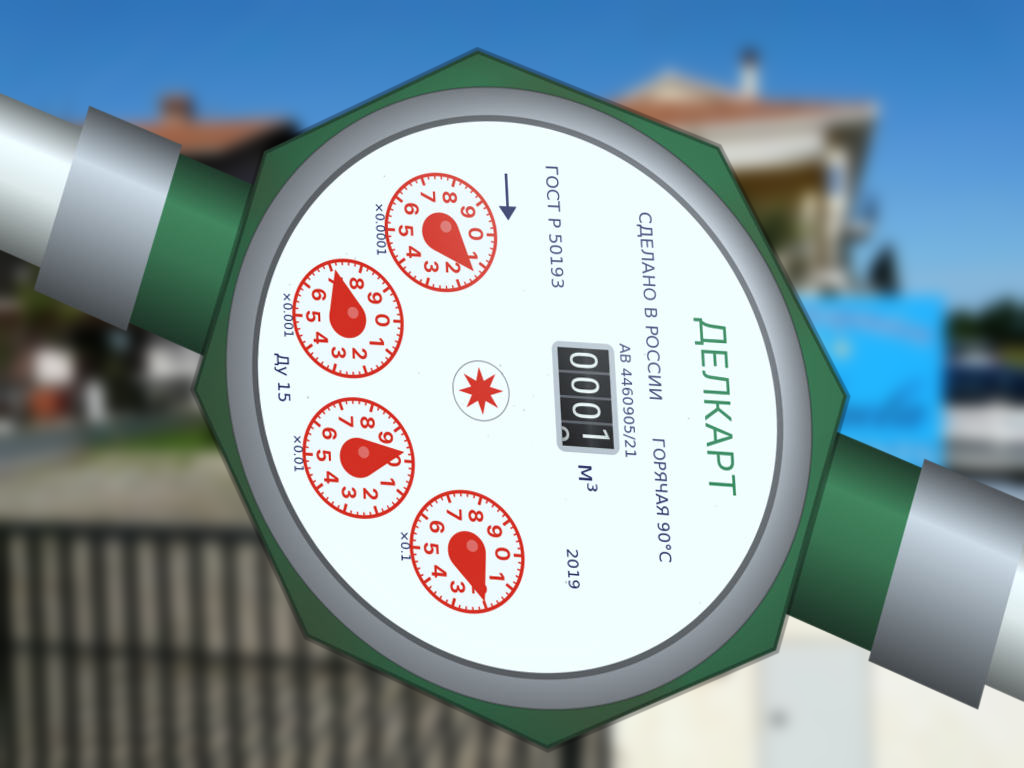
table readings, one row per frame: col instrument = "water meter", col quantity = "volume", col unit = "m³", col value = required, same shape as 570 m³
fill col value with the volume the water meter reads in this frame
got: 1.1971 m³
